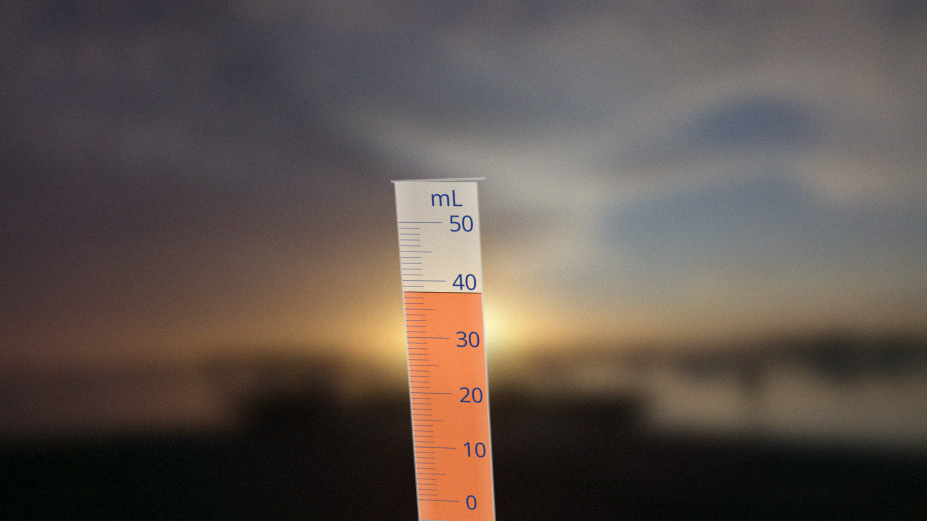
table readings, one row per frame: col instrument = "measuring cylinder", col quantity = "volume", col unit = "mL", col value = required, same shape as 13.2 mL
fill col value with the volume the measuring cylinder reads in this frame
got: 38 mL
